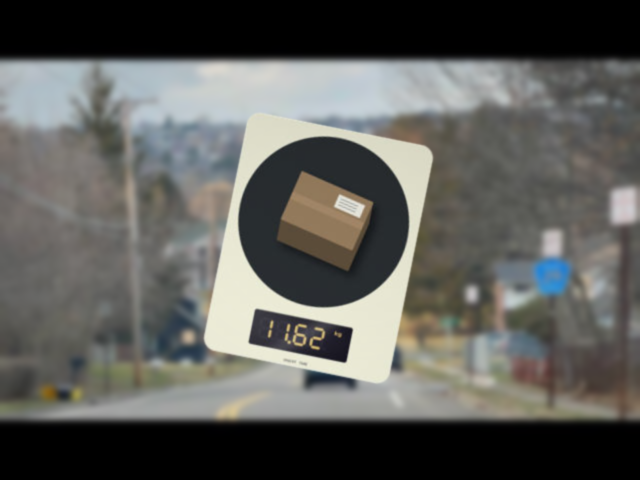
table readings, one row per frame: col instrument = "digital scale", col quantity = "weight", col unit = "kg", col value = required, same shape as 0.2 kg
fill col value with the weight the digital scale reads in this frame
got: 11.62 kg
